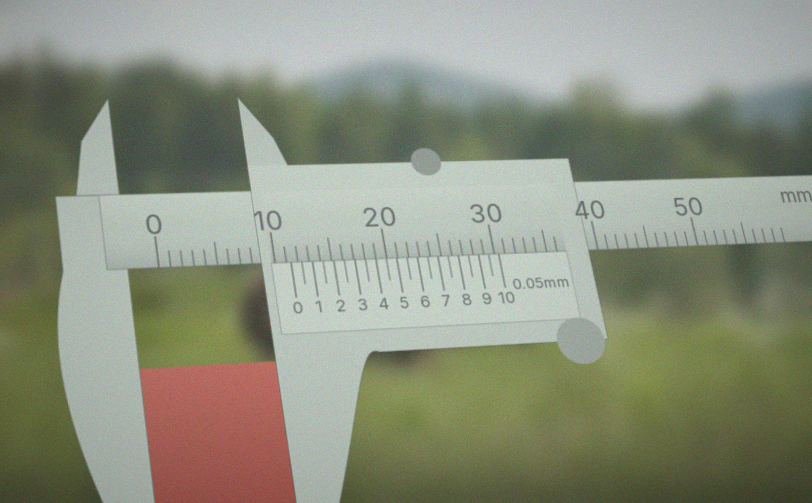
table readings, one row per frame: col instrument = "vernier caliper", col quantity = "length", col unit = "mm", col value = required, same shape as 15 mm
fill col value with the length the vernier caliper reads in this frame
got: 11.4 mm
